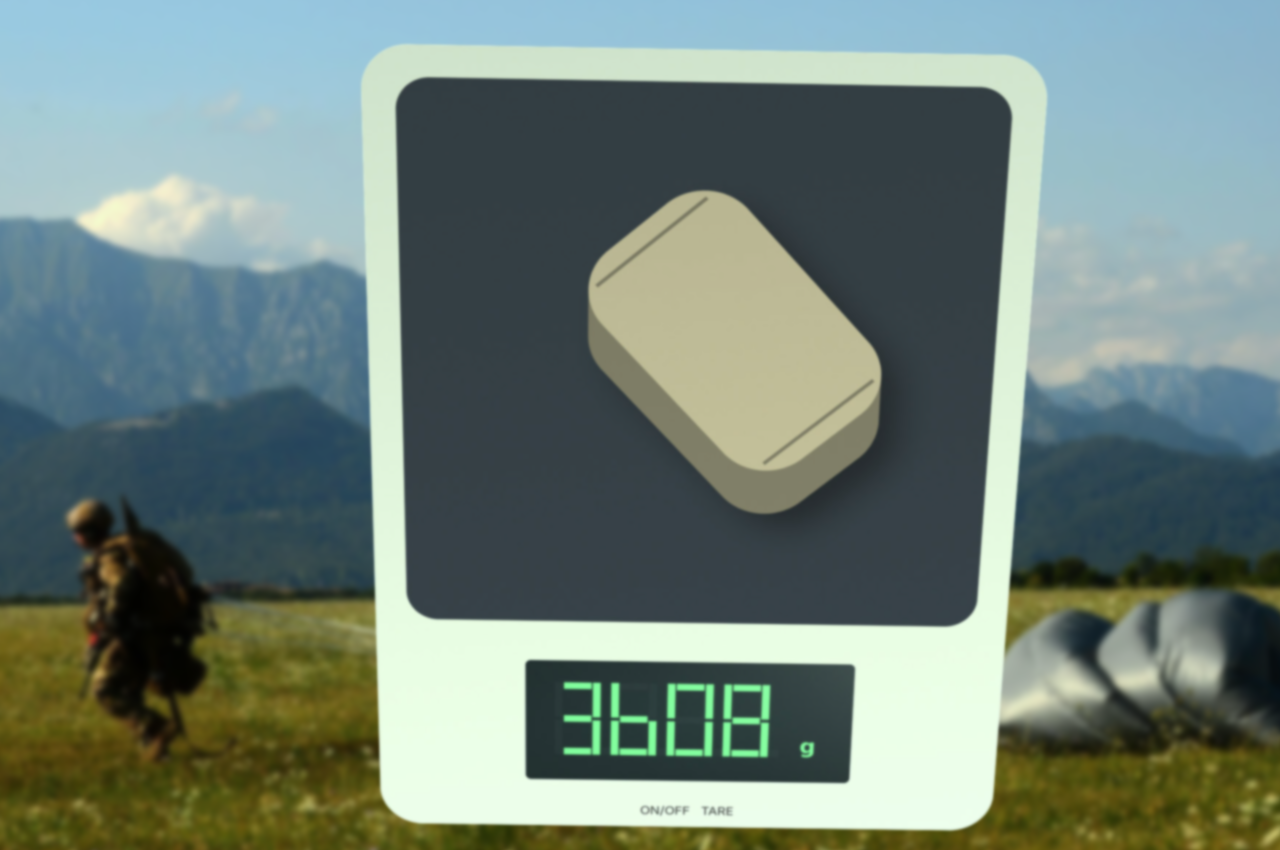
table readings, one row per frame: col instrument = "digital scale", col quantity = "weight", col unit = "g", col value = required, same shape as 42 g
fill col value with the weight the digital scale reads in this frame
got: 3608 g
